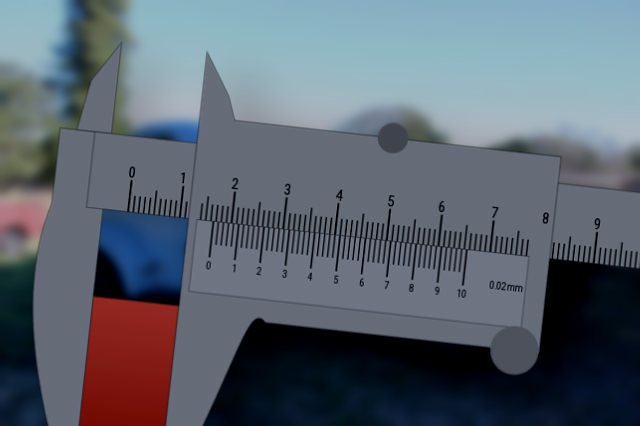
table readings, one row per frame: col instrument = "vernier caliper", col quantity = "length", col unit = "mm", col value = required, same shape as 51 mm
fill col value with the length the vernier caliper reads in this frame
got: 16.5 mm
